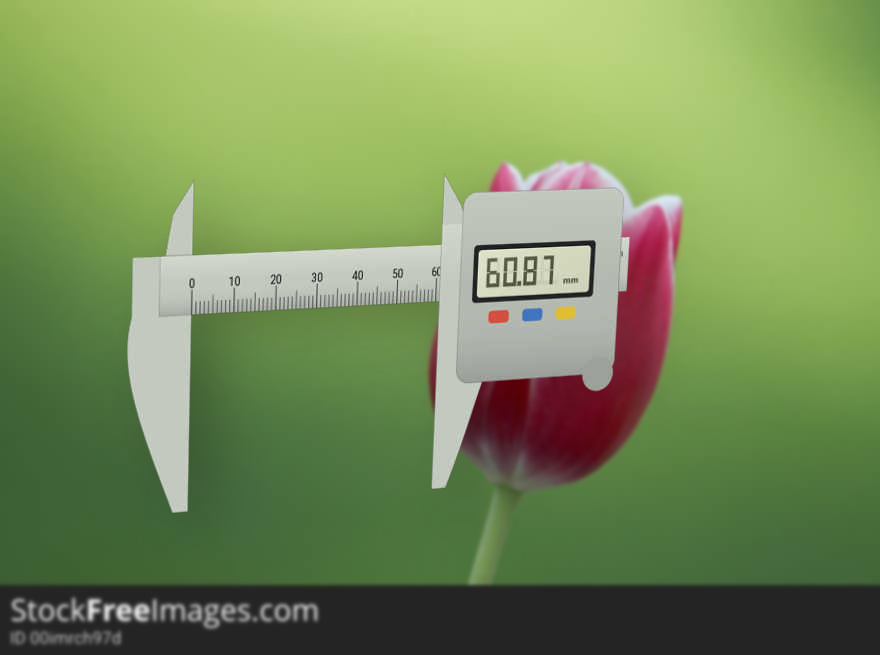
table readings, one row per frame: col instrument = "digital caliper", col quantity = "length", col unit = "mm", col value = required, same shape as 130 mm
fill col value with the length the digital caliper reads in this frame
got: 60.87 mm
